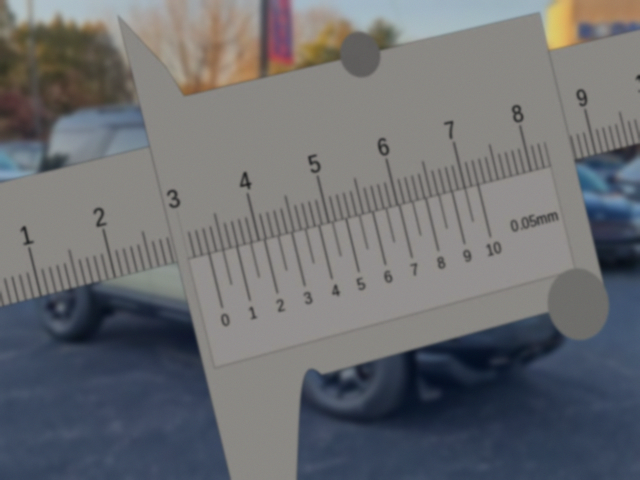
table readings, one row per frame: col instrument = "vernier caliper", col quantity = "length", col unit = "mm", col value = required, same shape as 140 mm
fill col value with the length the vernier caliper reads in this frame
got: 33.0 mm
